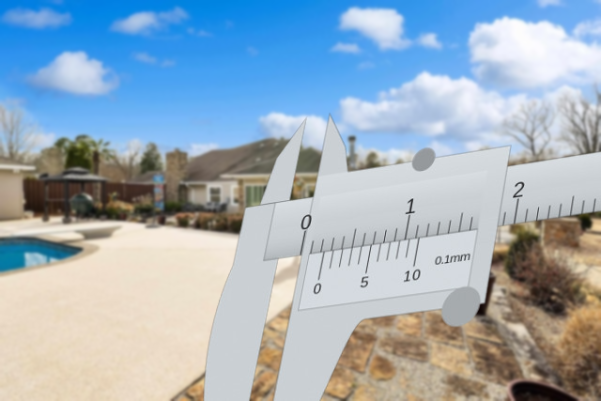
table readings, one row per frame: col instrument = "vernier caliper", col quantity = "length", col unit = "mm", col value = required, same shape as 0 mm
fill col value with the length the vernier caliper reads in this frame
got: 2.3 mm
